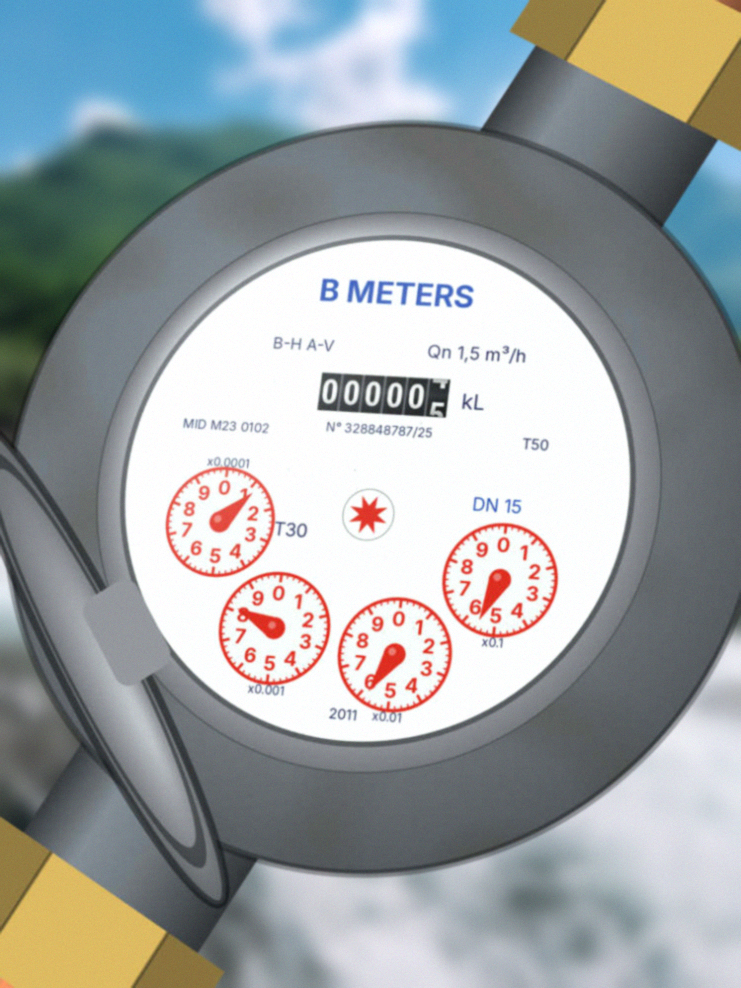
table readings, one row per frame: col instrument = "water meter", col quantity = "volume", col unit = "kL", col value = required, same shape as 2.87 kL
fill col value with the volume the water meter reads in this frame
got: 4.5581 kL
